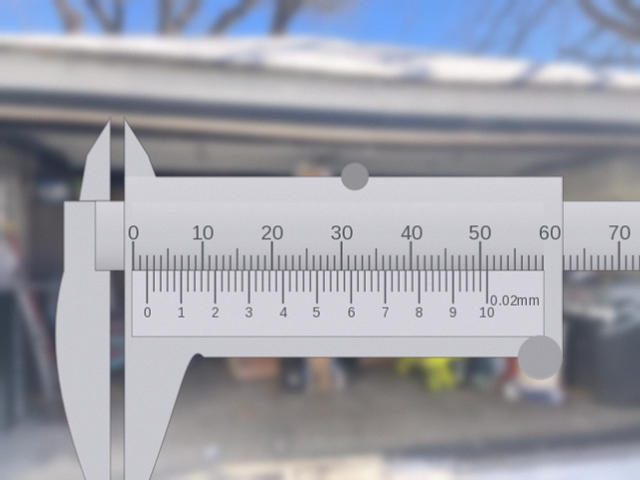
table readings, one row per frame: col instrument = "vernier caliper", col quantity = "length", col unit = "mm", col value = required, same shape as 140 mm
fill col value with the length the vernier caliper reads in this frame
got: 2.0 mm
